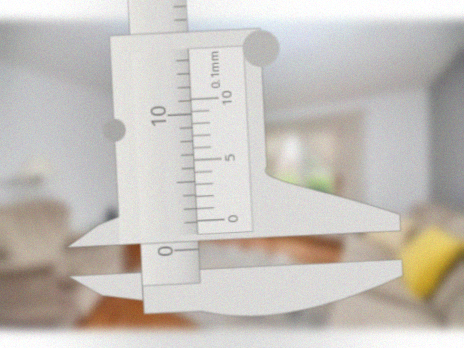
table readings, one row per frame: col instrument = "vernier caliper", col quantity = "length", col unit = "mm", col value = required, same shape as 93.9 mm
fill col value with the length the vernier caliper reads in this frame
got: 2.1 mm
